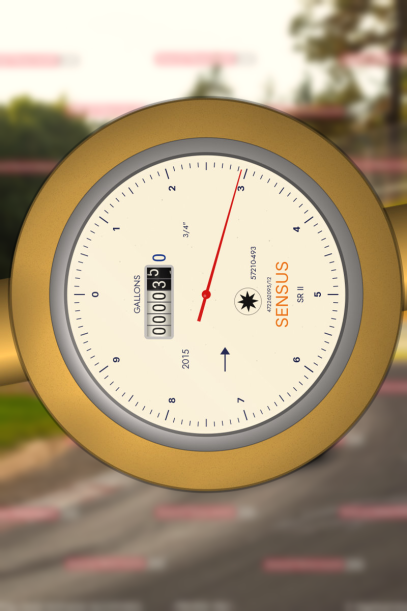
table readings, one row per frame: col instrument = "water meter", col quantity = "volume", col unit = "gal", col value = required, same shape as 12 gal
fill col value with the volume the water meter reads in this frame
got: 352.9 gal
